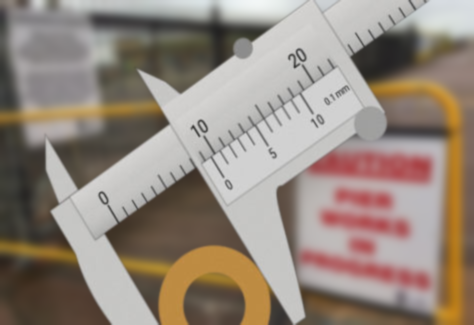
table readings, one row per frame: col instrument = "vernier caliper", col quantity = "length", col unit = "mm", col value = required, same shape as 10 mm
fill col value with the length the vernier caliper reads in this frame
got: 9.6 mm
